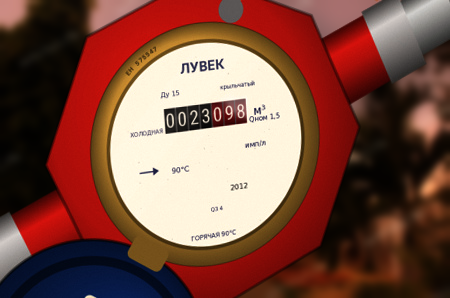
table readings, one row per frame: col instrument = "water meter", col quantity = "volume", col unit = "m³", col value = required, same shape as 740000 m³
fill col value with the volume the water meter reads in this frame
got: 23.098 m³
